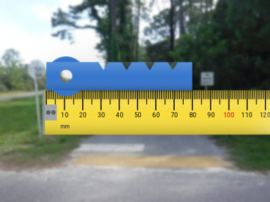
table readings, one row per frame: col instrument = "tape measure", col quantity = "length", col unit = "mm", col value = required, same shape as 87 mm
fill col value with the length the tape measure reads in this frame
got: 80 mm
